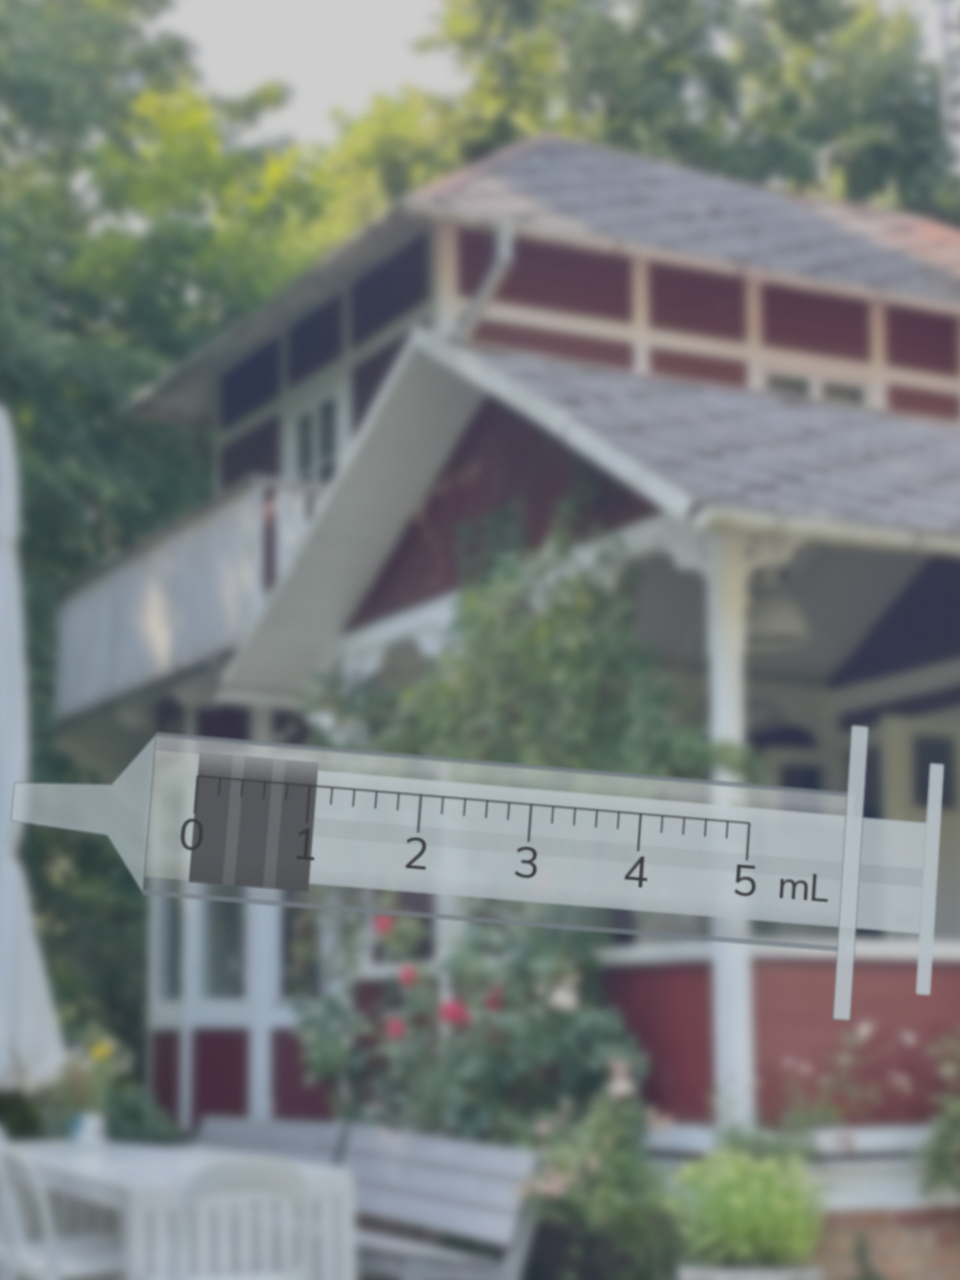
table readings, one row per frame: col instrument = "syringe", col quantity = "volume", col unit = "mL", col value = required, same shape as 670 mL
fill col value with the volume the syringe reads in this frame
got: 0 mL
